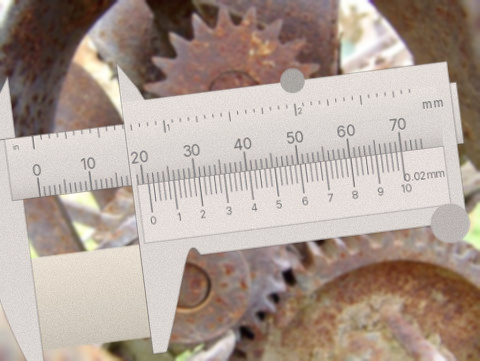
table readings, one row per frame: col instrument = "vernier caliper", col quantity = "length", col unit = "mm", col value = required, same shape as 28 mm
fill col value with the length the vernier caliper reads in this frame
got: 21.0 mm
